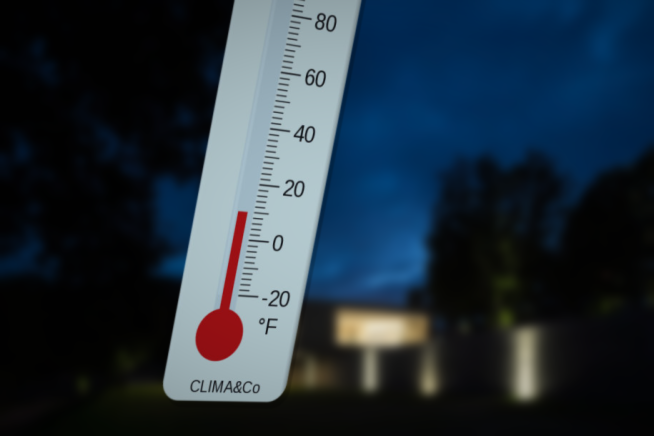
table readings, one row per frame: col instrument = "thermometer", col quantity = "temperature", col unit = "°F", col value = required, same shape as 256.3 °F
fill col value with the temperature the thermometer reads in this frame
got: 10 °F
